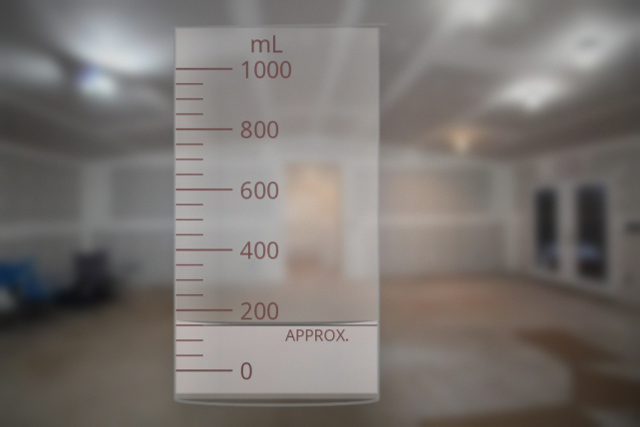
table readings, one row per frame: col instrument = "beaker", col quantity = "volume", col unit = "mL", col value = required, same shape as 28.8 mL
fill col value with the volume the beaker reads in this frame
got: 150 mL
